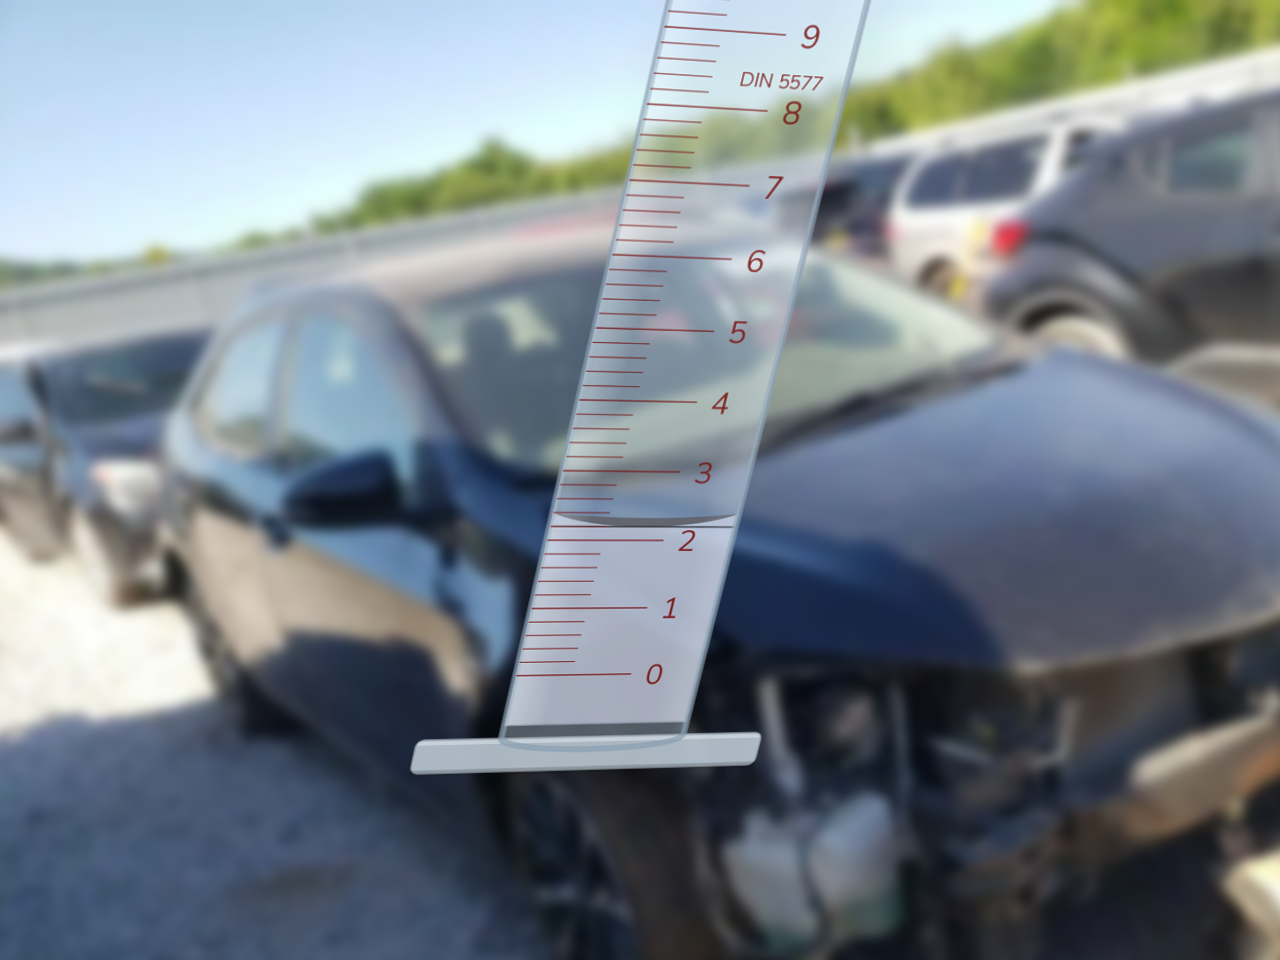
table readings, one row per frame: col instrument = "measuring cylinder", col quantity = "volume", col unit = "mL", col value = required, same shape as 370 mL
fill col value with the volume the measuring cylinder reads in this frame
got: 2.2 mL
